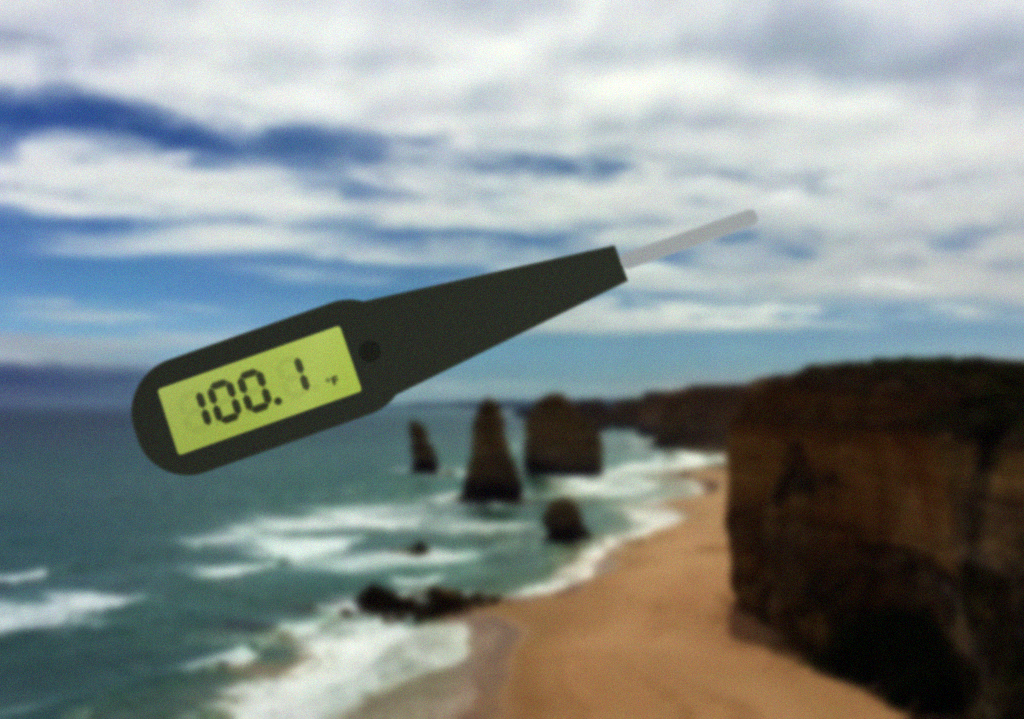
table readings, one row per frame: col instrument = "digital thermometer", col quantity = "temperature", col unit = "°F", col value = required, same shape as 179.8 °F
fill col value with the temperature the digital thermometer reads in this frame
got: 100.1 °F
